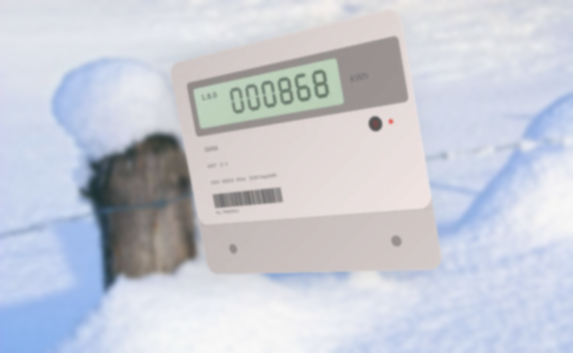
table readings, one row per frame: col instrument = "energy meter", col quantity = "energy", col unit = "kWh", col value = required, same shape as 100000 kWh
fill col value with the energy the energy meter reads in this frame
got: 868 kWh
